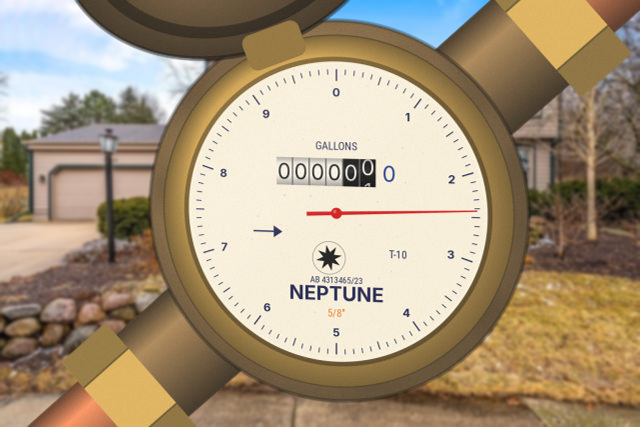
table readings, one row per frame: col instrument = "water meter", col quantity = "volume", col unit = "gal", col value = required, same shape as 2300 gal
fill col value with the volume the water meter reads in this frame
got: 2.4 gal
